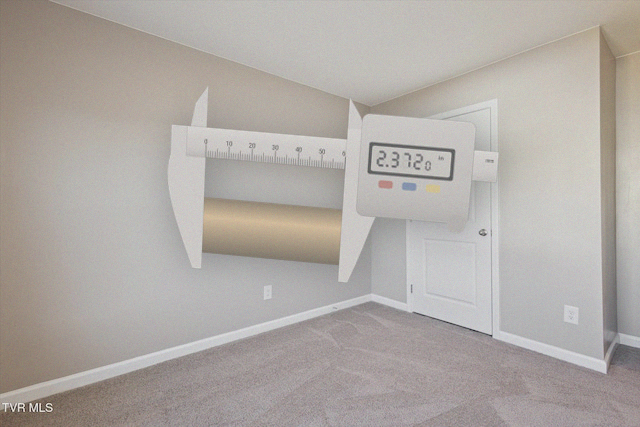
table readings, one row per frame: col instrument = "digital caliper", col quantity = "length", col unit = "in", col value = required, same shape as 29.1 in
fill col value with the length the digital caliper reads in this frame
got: 2.3720 in
